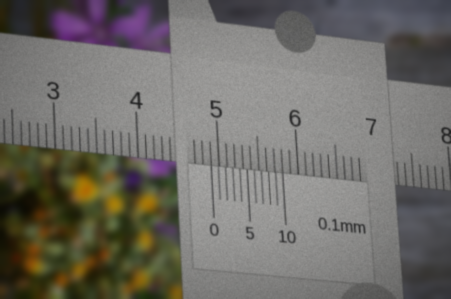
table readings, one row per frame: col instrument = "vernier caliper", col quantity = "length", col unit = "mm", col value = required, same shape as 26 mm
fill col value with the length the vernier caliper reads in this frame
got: 49.0 mm
